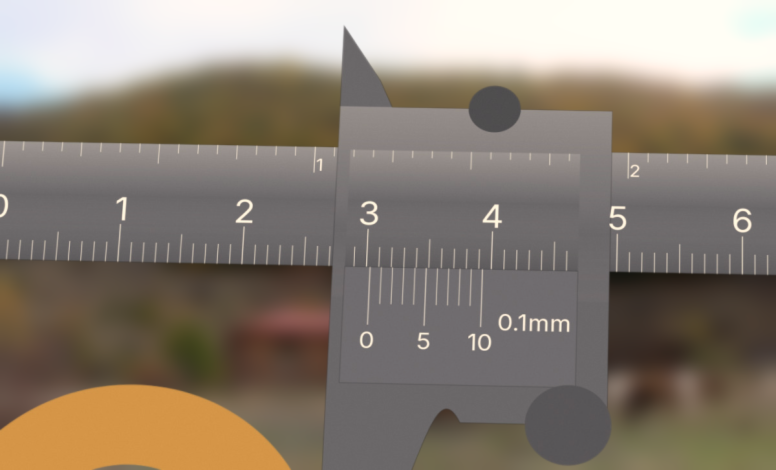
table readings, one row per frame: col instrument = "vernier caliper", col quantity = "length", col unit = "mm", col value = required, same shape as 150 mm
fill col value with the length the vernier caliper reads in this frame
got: 30.3 mm
